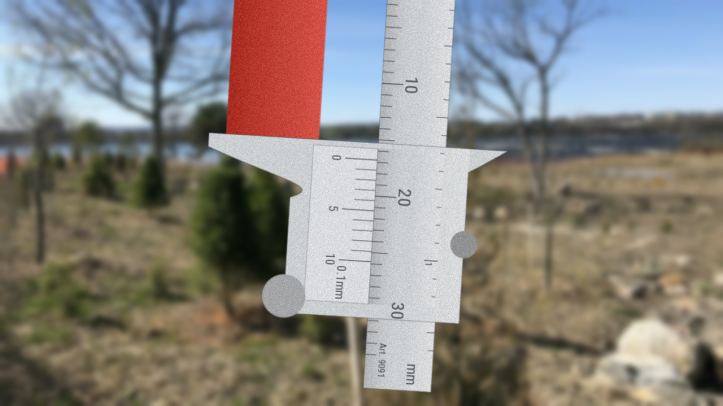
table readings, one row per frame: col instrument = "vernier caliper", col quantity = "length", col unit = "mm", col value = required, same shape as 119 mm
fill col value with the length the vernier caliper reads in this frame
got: 16.8 mm
